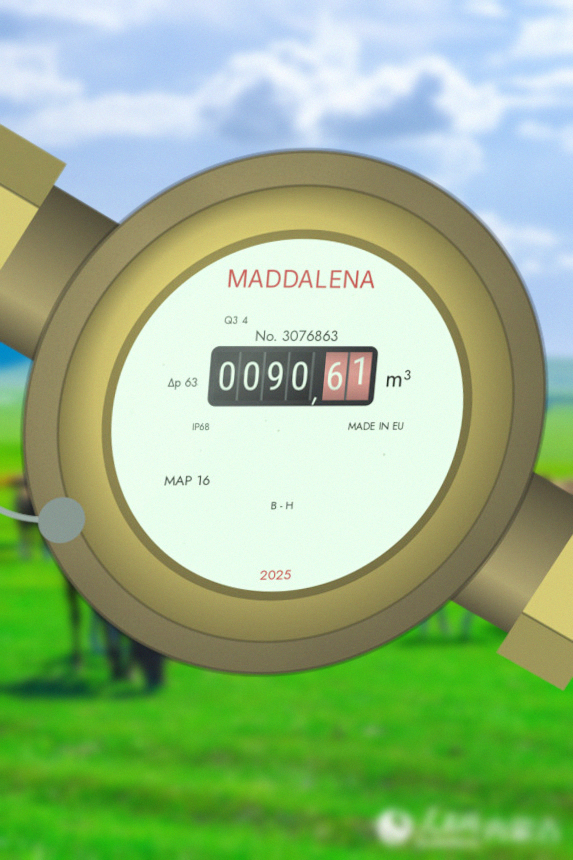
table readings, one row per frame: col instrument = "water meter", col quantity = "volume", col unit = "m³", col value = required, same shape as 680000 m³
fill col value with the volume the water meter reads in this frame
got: 90.61 m³
